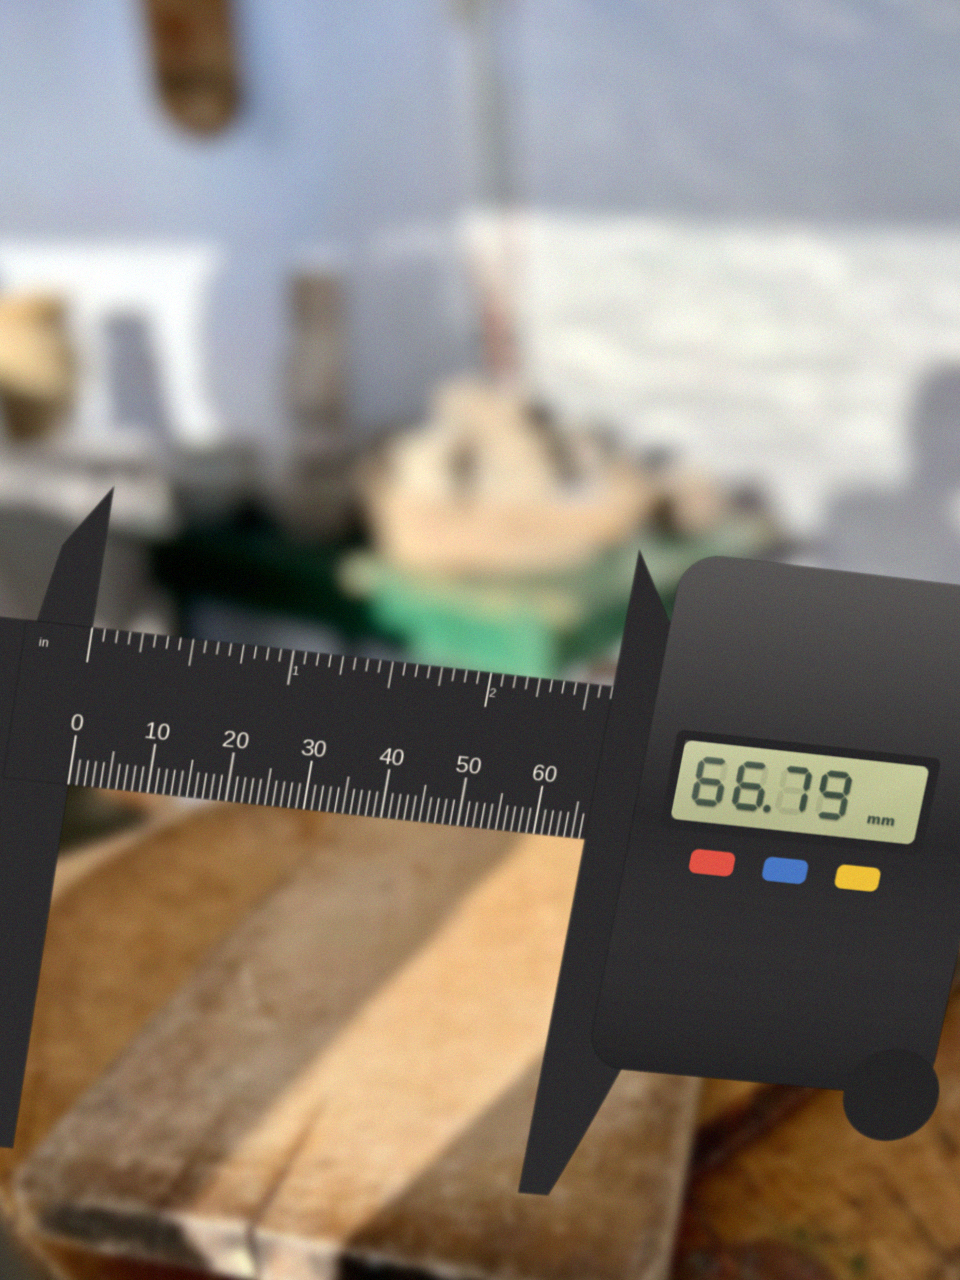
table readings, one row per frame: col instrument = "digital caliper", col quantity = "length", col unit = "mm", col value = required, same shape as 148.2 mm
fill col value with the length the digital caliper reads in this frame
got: 66.79 mm
